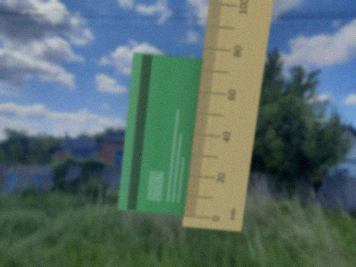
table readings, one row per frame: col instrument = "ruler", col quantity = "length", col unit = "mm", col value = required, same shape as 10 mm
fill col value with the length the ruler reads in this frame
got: 75 mm
